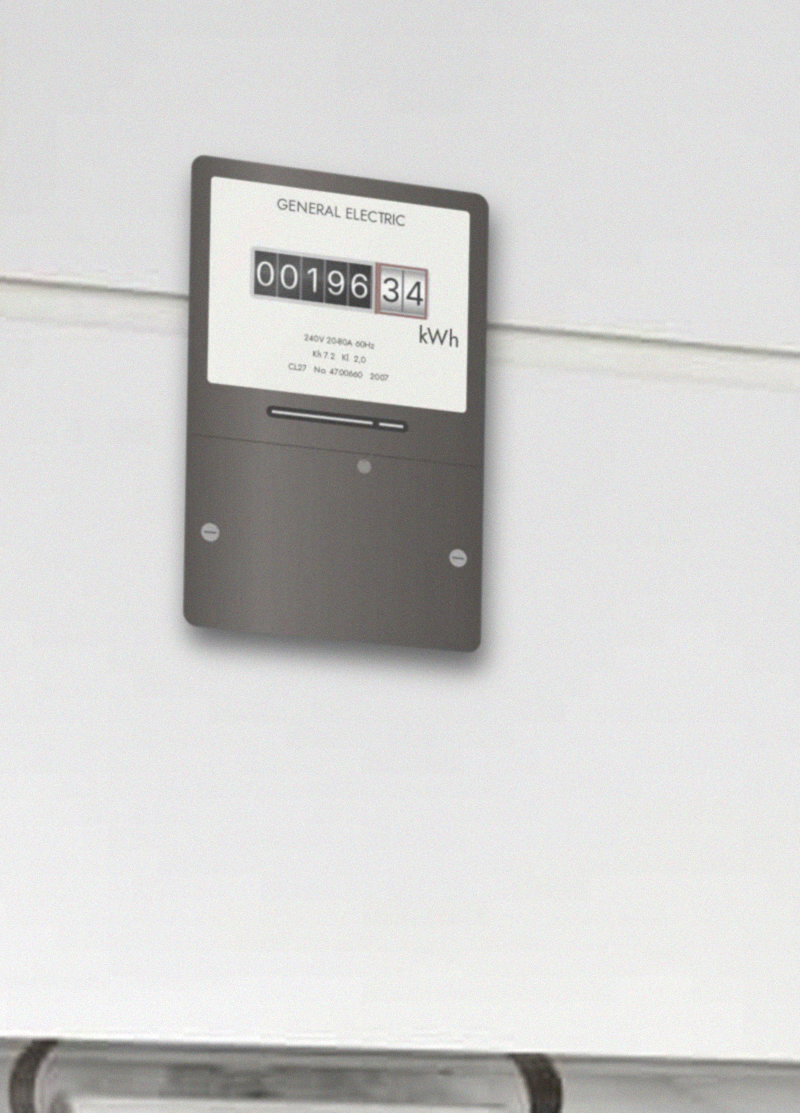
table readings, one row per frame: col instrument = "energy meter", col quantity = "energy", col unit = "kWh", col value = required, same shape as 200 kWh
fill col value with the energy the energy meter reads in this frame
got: 196.34 kWh
